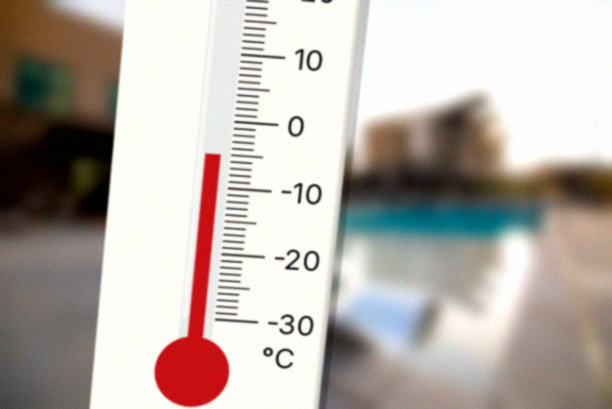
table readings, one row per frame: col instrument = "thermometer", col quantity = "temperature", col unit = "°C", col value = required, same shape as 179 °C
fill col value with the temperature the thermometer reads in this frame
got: -5 °C
